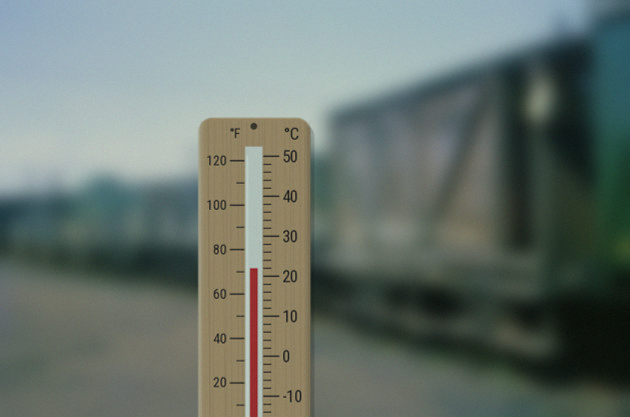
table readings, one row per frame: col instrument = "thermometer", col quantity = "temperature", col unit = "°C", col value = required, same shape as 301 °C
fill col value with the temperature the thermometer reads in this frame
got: 22 °C
